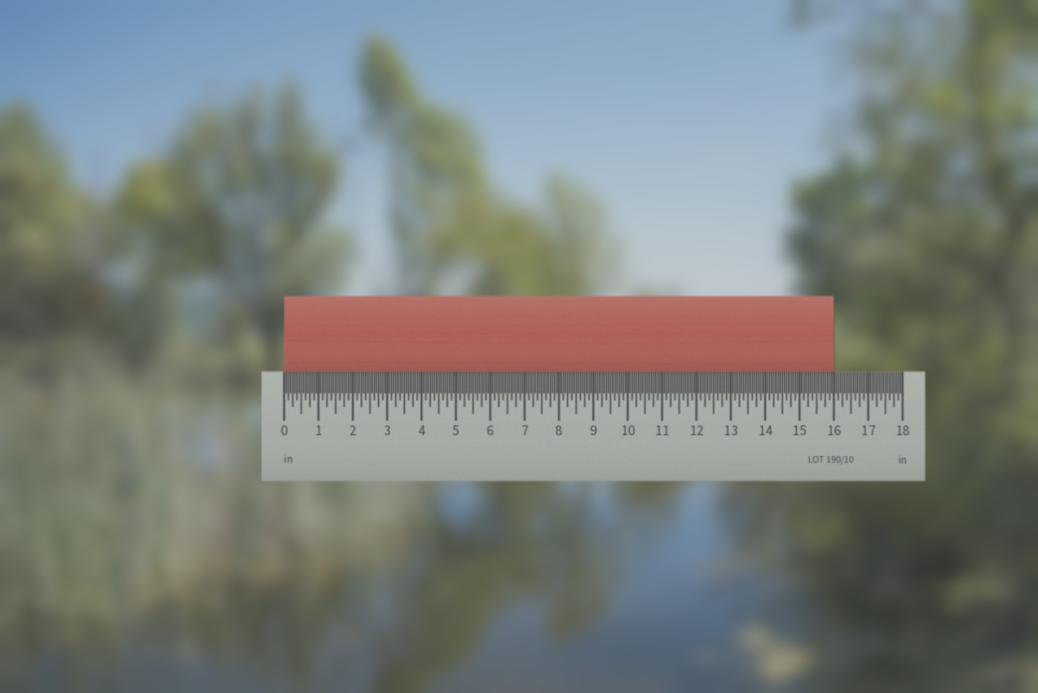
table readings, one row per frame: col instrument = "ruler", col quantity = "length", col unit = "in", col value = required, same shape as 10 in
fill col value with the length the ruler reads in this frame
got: 16 in
